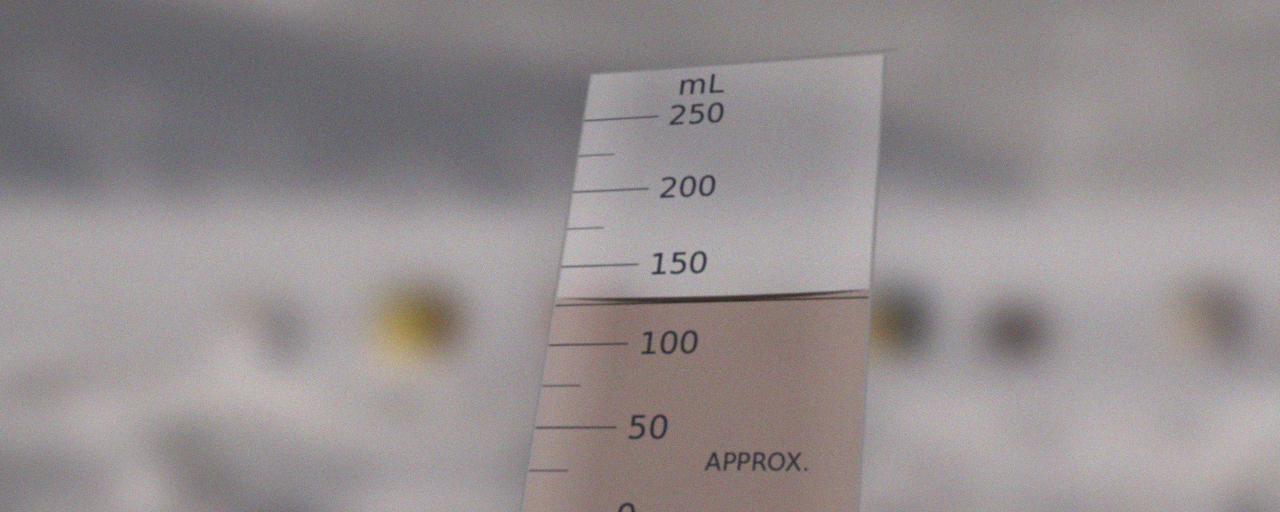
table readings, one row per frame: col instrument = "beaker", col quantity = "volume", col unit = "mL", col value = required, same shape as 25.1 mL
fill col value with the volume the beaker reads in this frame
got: 125 mL
